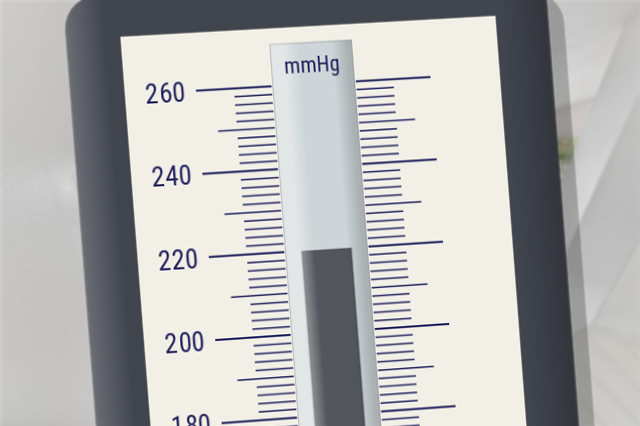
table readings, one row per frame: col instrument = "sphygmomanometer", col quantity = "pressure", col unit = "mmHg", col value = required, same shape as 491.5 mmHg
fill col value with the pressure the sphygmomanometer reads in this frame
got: 220 mmHg
